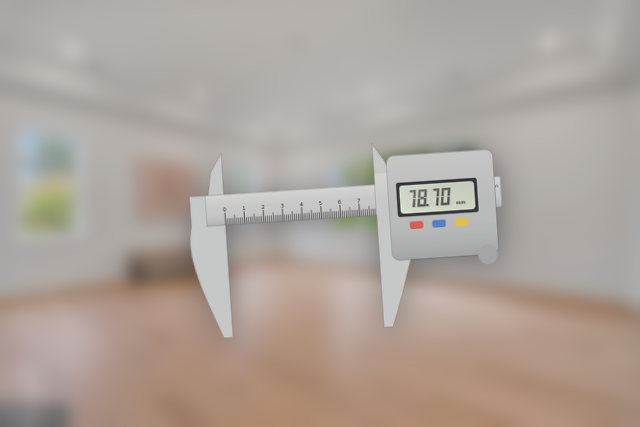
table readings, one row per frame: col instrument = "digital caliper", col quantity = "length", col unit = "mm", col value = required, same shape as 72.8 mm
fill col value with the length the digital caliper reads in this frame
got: 78.70 mm
